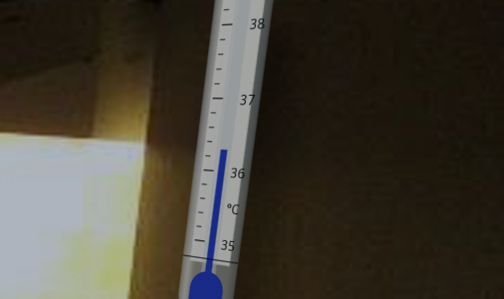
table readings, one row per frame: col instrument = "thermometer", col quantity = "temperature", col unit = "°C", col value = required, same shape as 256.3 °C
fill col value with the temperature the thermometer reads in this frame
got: 36.3 °C
